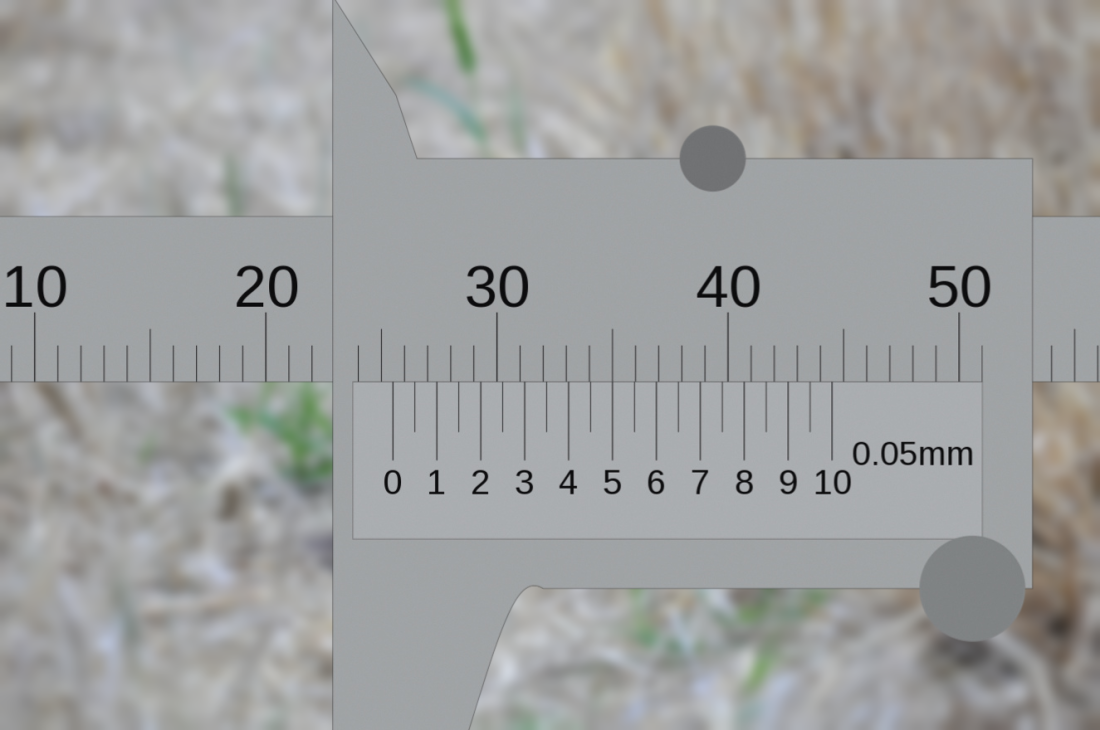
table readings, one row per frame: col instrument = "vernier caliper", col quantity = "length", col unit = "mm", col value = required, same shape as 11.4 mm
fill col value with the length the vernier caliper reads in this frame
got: 25.50 mm
